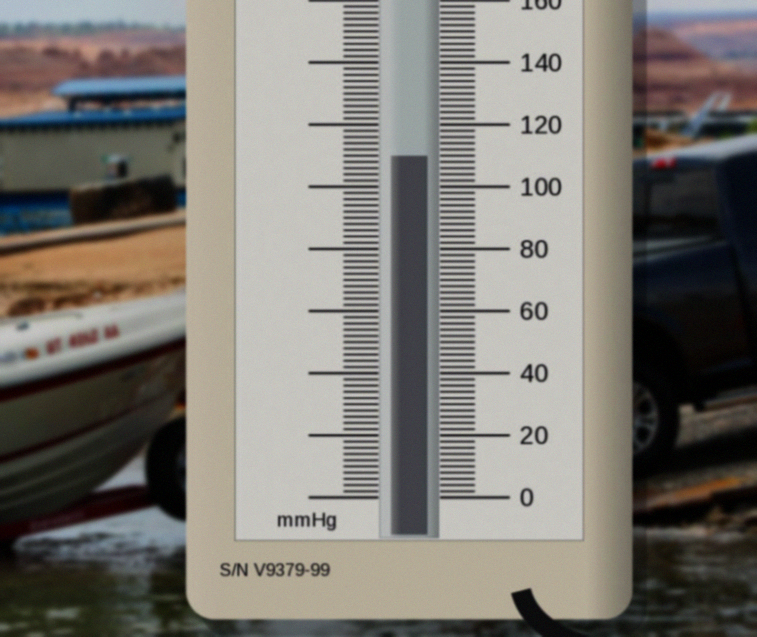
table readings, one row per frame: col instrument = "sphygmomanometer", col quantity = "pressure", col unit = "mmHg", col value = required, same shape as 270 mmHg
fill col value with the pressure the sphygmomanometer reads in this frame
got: 110 mmHg
